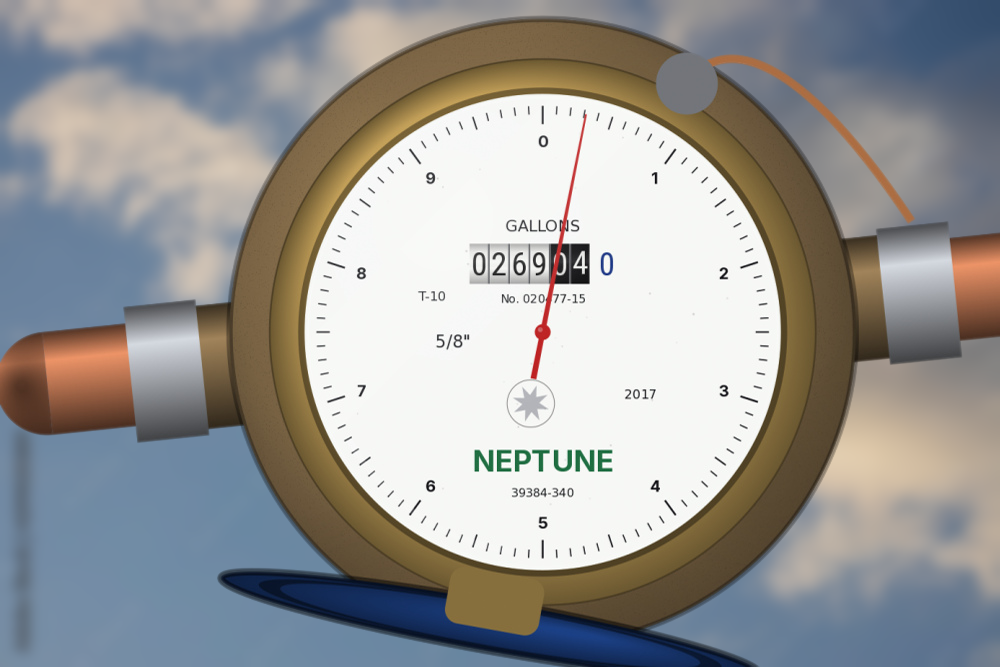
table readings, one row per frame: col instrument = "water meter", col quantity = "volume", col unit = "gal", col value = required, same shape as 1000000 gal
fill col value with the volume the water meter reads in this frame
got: 269040.3 gal
